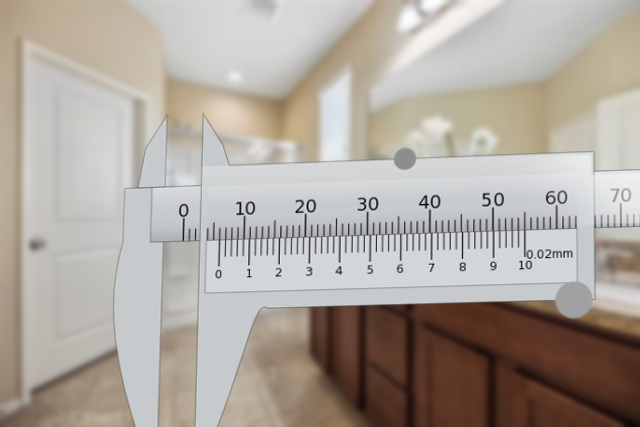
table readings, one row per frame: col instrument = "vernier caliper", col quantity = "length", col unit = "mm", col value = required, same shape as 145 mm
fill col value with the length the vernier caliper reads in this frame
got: 6.0 mm
